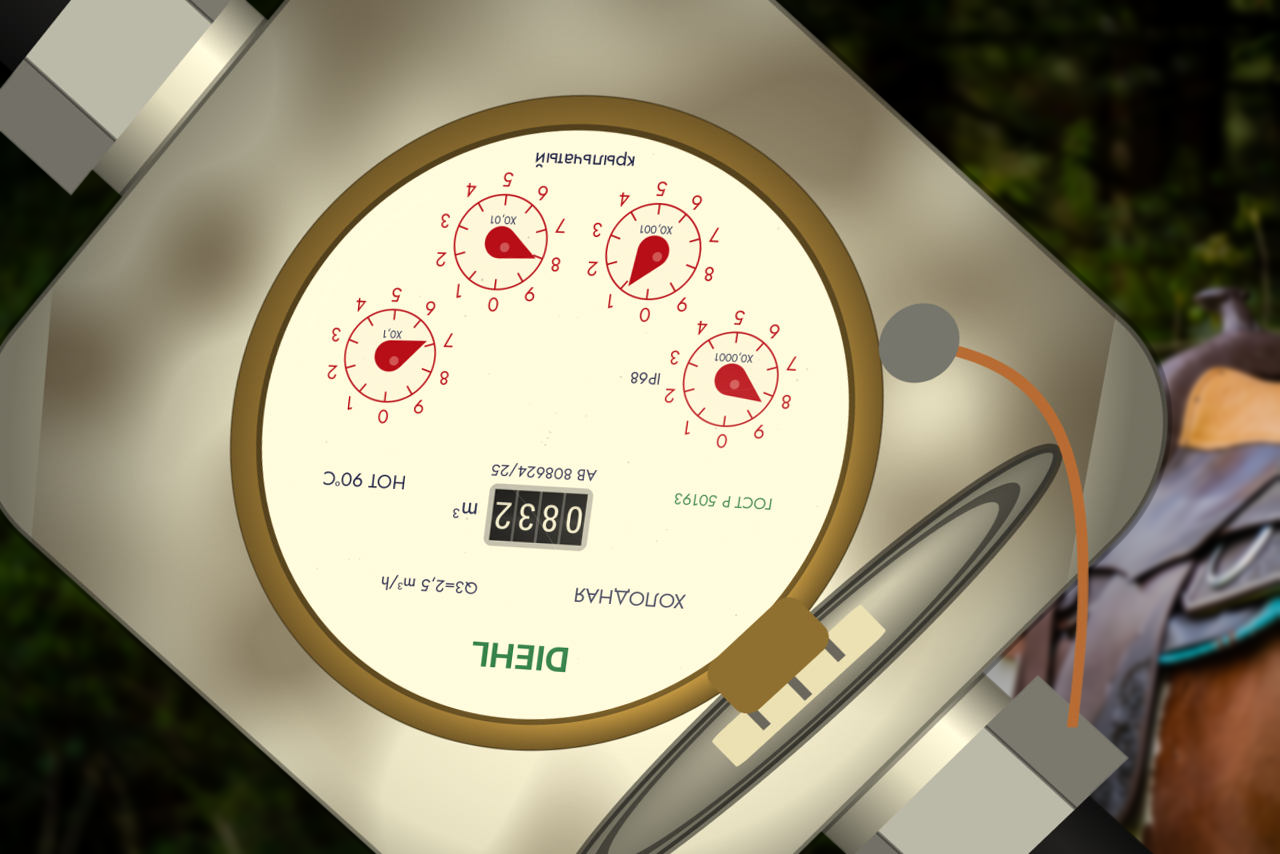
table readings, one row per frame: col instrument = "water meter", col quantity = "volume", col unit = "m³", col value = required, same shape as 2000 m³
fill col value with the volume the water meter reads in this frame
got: 832.6808 m³
